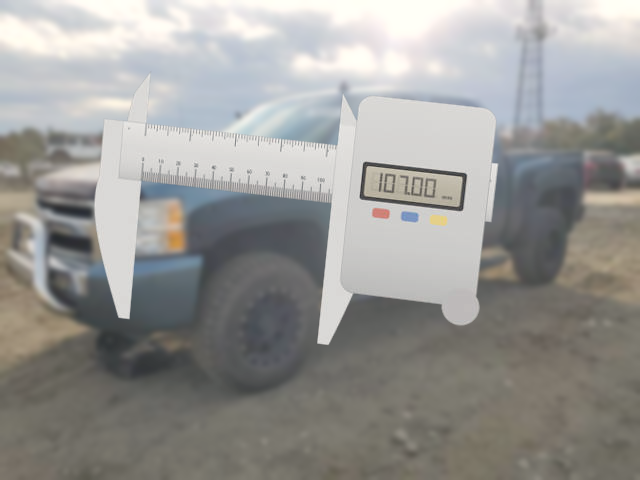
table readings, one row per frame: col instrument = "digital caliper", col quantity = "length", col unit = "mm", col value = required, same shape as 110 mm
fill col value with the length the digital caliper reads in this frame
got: 107.00 mm
